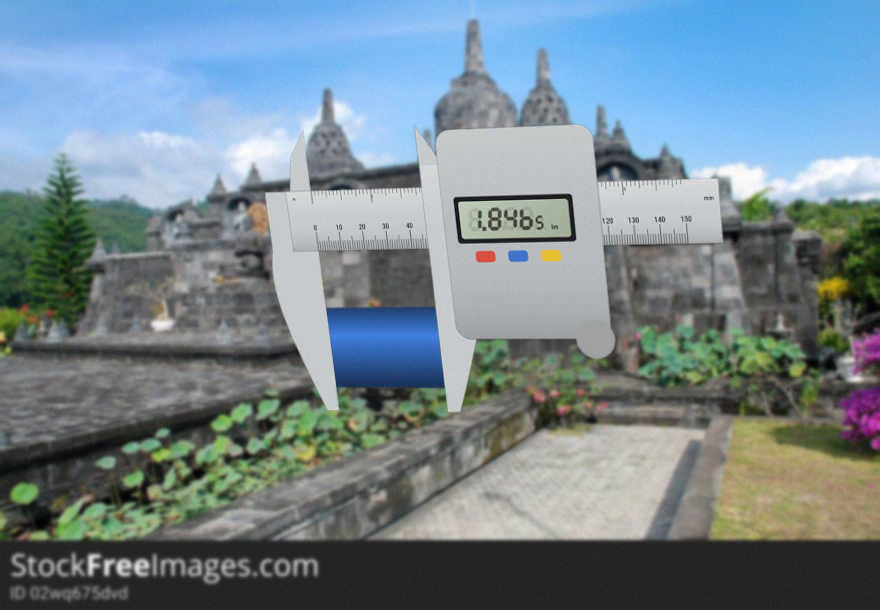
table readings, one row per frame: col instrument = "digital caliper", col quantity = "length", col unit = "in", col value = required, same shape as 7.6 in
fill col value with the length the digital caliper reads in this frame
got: 1.8465 in
